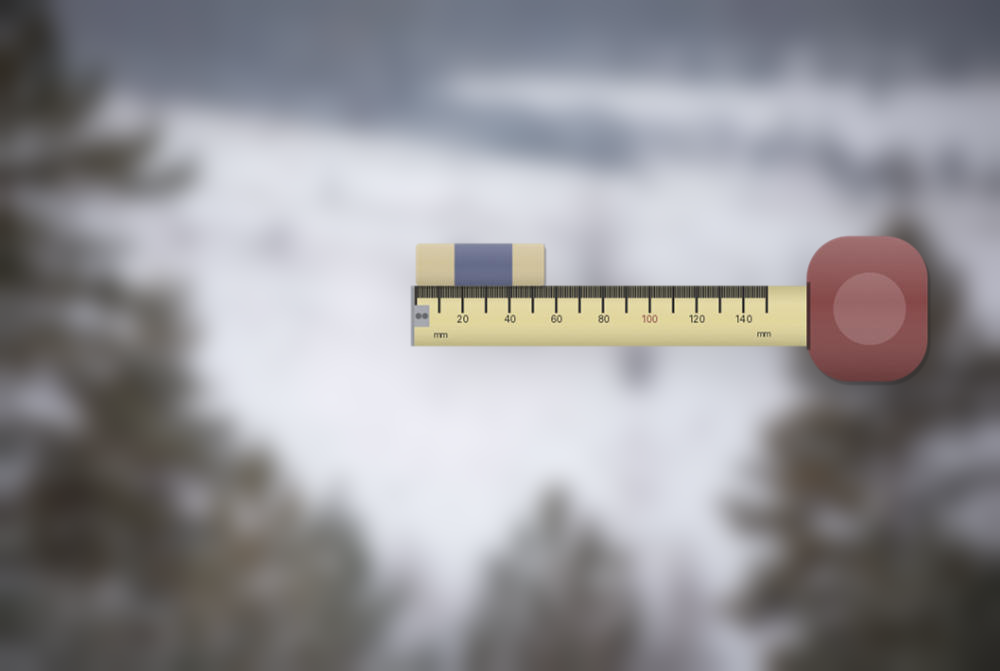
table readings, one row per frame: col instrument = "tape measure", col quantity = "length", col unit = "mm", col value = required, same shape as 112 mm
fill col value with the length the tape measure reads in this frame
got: 55 mm
